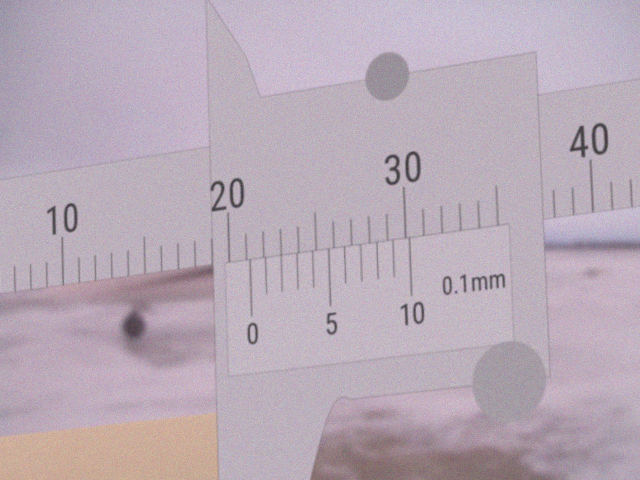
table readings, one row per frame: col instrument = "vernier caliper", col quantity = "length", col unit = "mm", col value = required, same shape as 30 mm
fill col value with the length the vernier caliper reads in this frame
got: 21.2 mm
